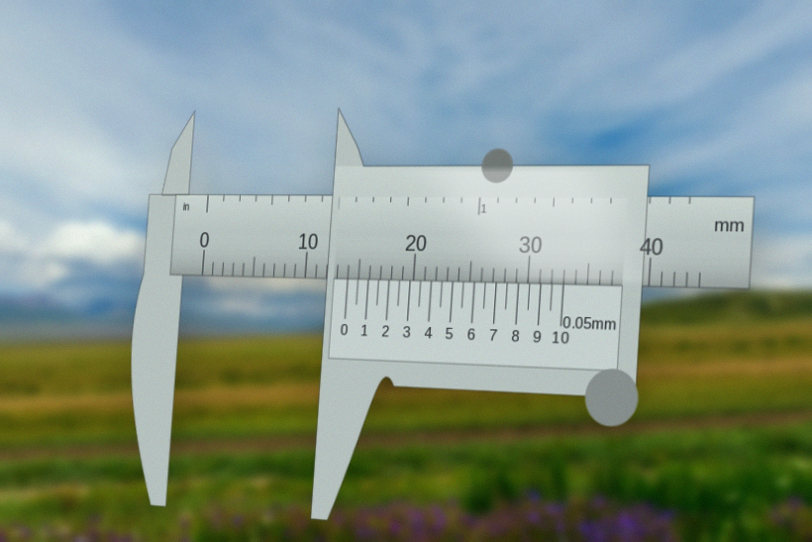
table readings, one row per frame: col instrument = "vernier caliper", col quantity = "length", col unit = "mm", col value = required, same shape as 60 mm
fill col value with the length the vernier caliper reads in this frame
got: 14.0 mm
